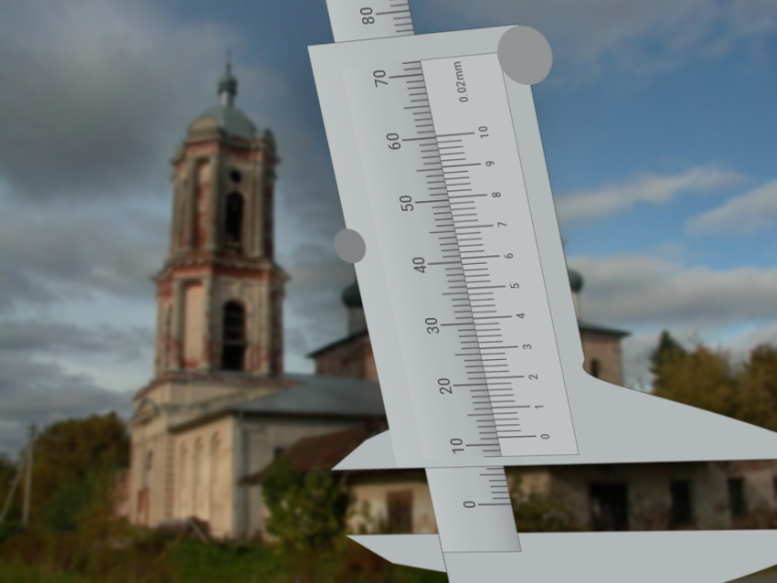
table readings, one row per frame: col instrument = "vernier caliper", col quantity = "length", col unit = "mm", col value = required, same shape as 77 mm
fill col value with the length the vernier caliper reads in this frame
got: 11.2 mm
